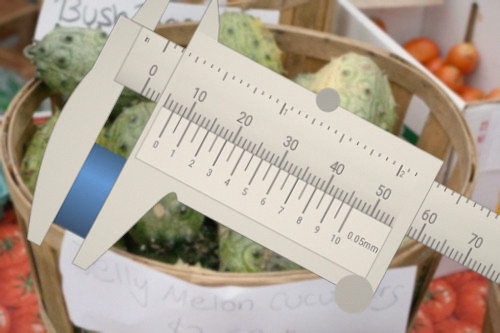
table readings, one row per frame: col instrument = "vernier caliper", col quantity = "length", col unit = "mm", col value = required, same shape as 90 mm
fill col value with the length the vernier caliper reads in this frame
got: 7.0 mm
